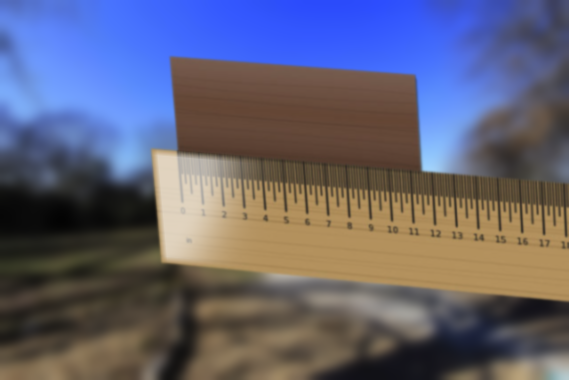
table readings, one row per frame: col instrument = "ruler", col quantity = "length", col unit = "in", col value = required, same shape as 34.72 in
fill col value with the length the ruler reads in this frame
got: 11.5 in
